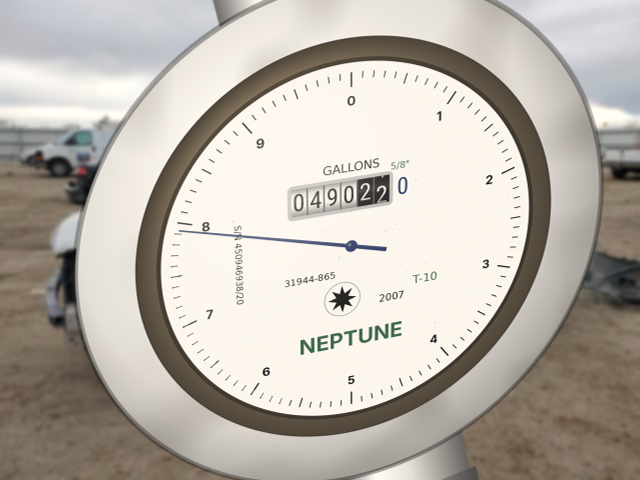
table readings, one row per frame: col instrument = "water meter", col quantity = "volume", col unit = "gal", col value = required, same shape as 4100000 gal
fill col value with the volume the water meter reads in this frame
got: 490217.9 gal
